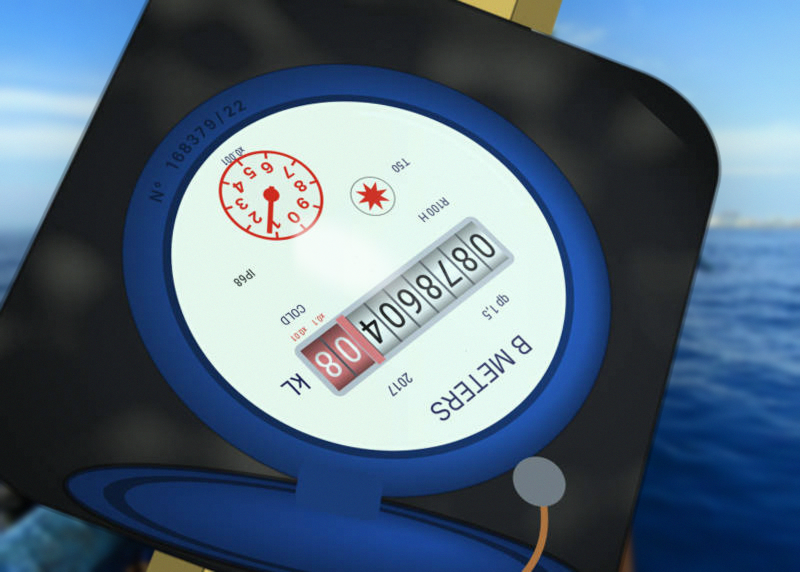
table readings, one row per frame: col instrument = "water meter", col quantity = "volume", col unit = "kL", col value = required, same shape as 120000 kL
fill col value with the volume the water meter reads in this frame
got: 878604.081 kL
